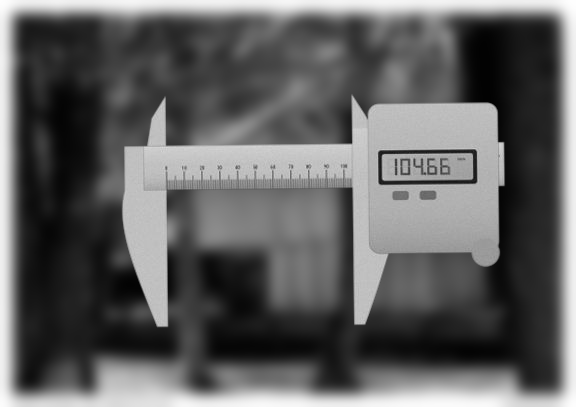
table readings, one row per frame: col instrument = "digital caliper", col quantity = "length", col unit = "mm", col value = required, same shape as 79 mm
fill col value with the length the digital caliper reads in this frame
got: 104.66 mm
